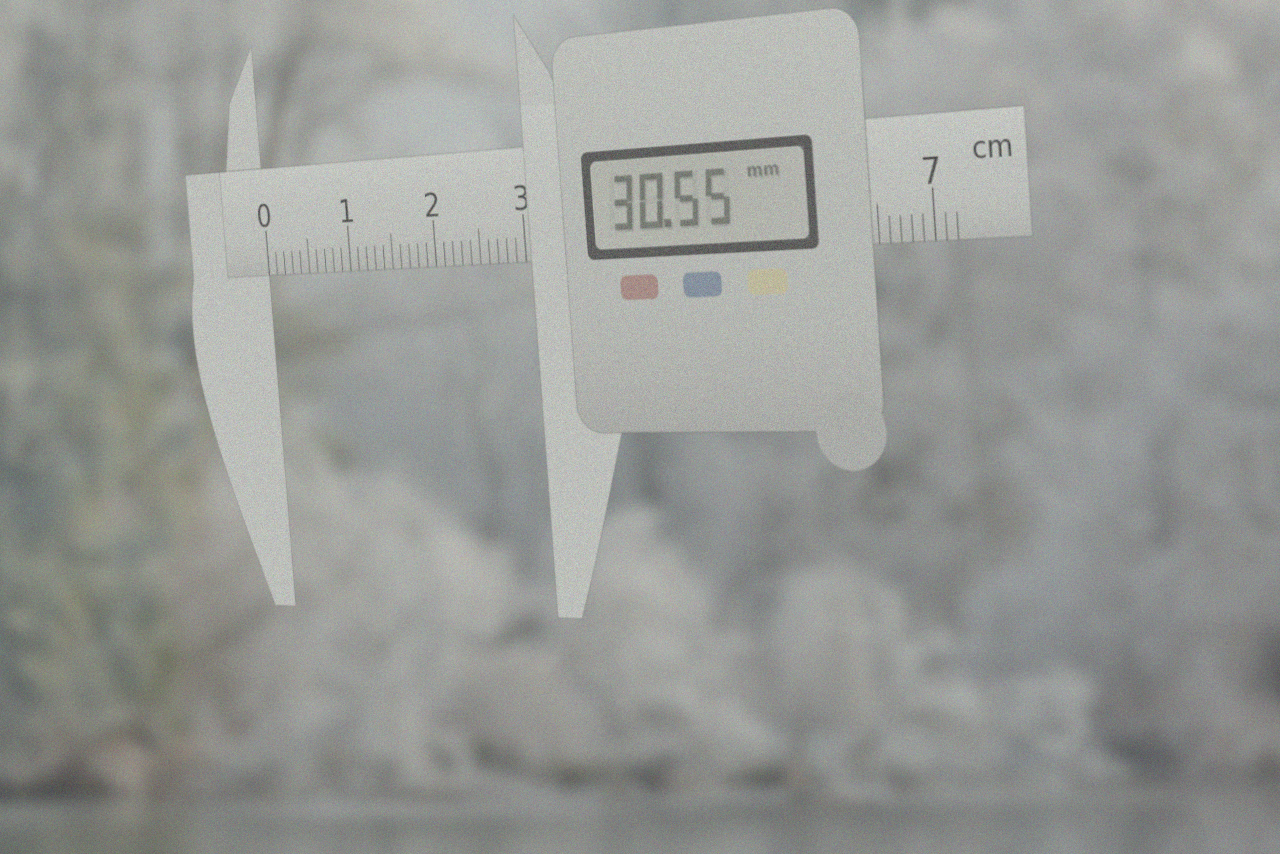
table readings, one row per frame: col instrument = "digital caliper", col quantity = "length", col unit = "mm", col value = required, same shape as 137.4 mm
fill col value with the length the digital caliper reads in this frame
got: 30.55 mm
